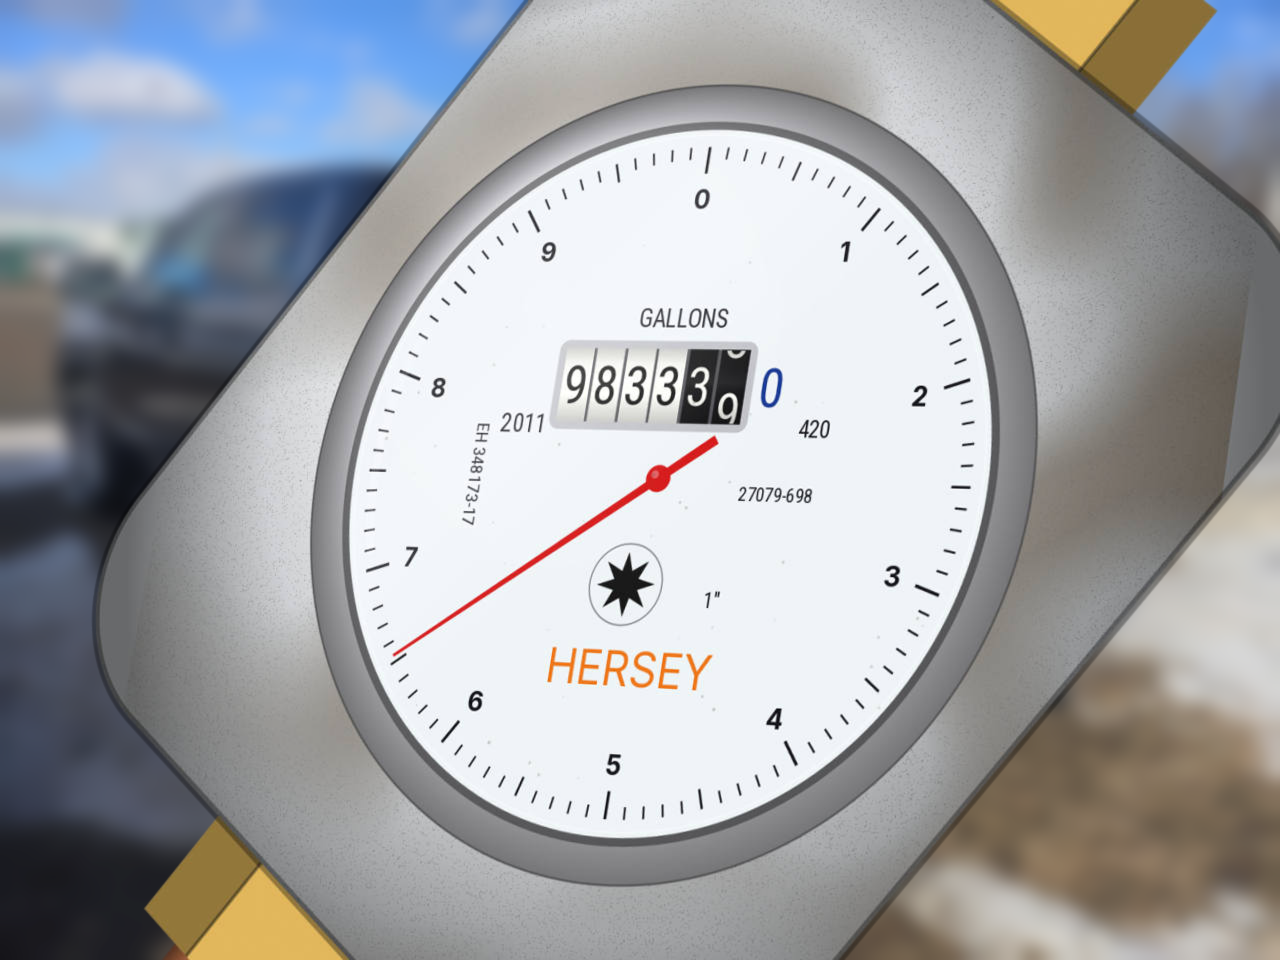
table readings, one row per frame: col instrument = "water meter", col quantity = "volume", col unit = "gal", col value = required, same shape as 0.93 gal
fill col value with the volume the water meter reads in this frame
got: 9833386.5 gal
